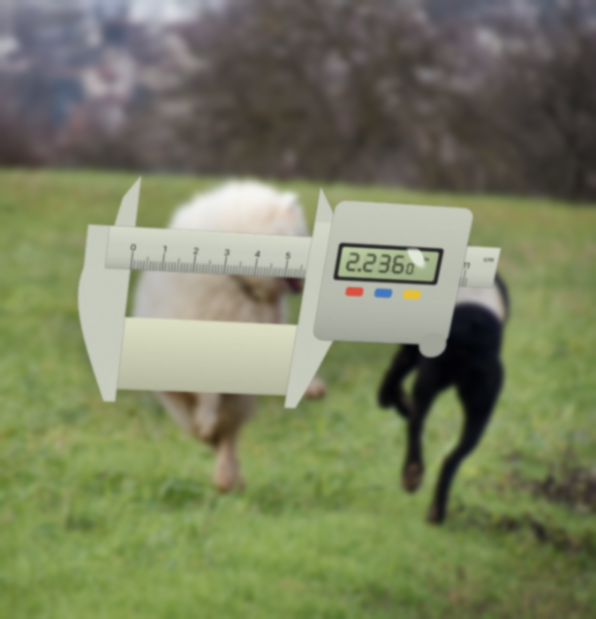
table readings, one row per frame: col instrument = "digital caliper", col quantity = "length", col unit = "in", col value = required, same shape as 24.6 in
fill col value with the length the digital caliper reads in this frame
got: 2.2360 in
